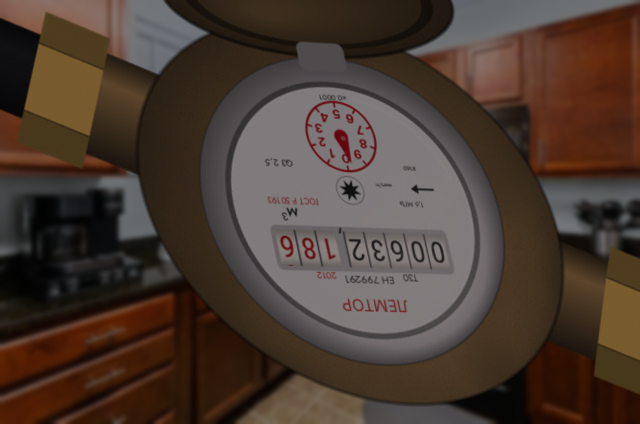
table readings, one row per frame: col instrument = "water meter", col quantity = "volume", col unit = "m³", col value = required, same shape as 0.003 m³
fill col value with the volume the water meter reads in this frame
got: 632.1859 m³
